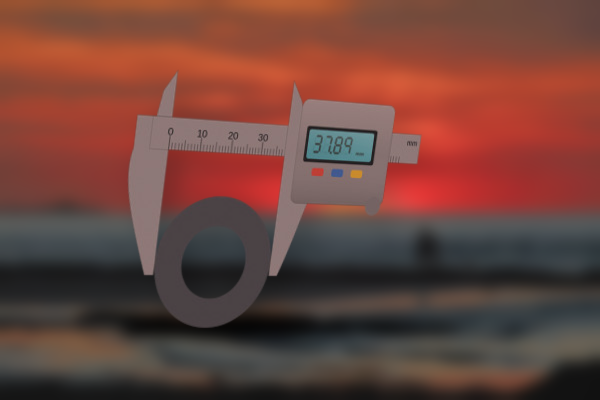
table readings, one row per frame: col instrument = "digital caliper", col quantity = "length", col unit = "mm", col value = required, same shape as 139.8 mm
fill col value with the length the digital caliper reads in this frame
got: 37.89 mm
